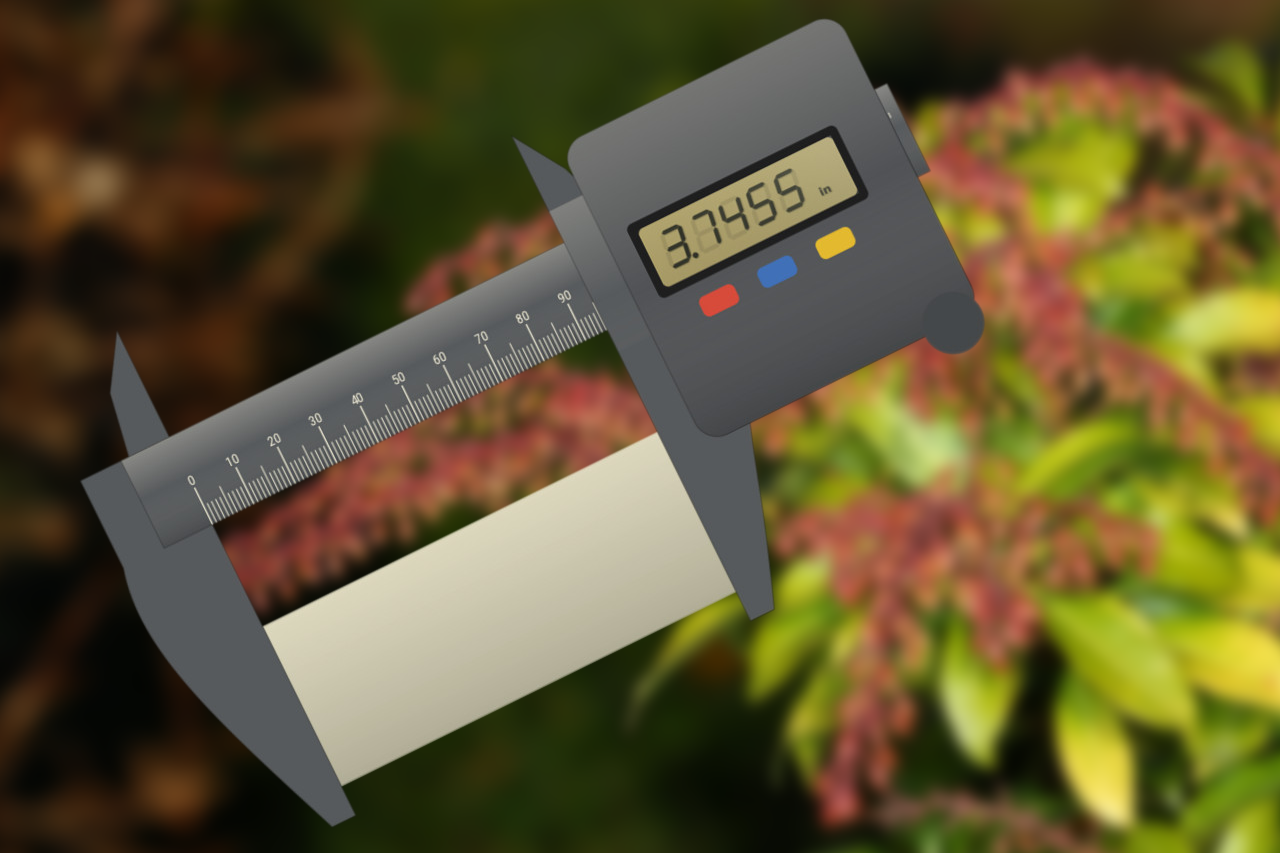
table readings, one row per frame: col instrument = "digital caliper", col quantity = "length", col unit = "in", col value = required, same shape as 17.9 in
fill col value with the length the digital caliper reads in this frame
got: 3.7455 in
